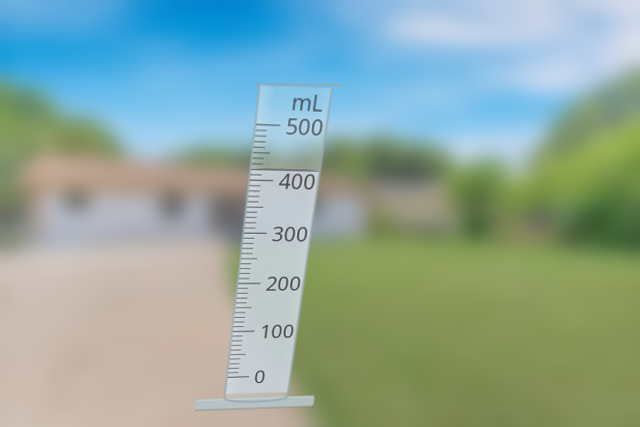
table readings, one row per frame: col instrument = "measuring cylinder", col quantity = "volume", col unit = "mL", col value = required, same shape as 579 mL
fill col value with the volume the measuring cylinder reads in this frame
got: 420 mL
